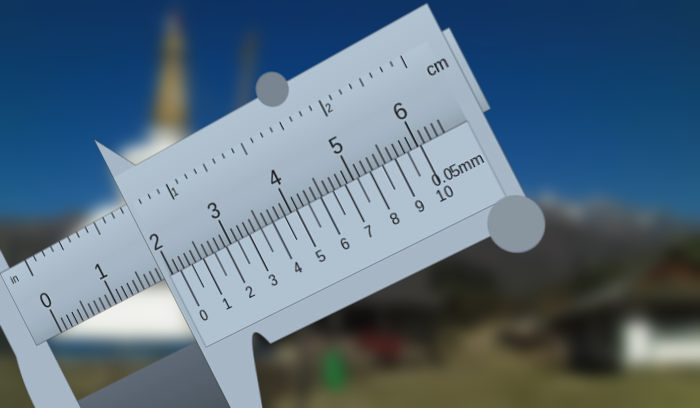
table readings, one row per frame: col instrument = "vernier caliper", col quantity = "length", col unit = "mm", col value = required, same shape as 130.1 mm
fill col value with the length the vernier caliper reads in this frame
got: 21.4 mm
